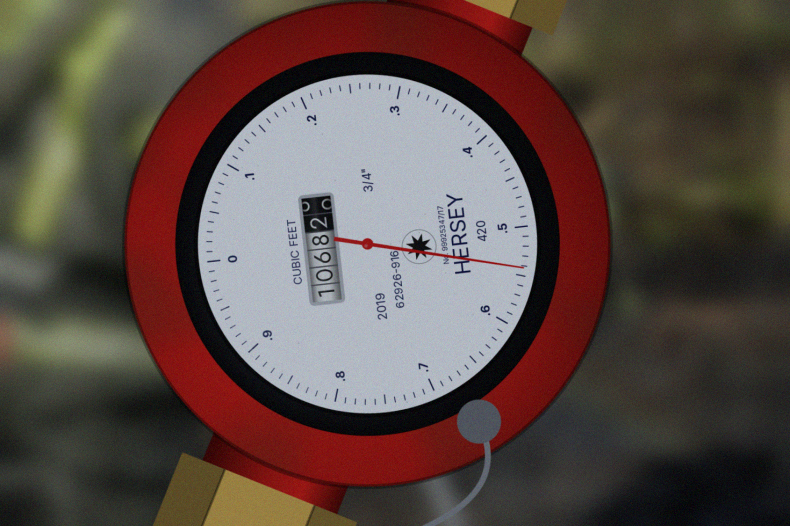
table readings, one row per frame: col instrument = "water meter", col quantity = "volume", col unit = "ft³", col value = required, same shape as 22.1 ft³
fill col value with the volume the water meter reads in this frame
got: 106828.54 ft³
